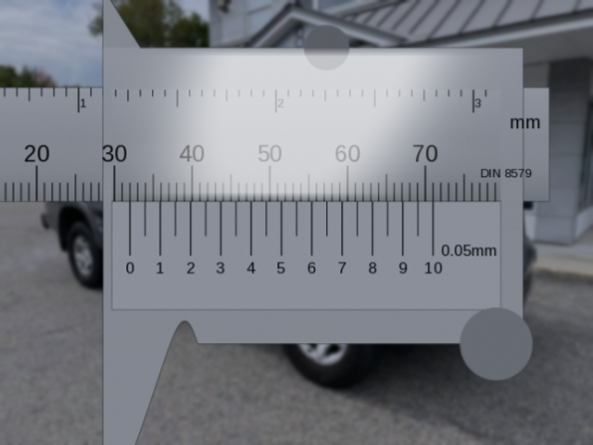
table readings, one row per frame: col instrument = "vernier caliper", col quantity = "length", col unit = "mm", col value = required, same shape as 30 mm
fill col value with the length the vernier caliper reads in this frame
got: 32.0 mm
